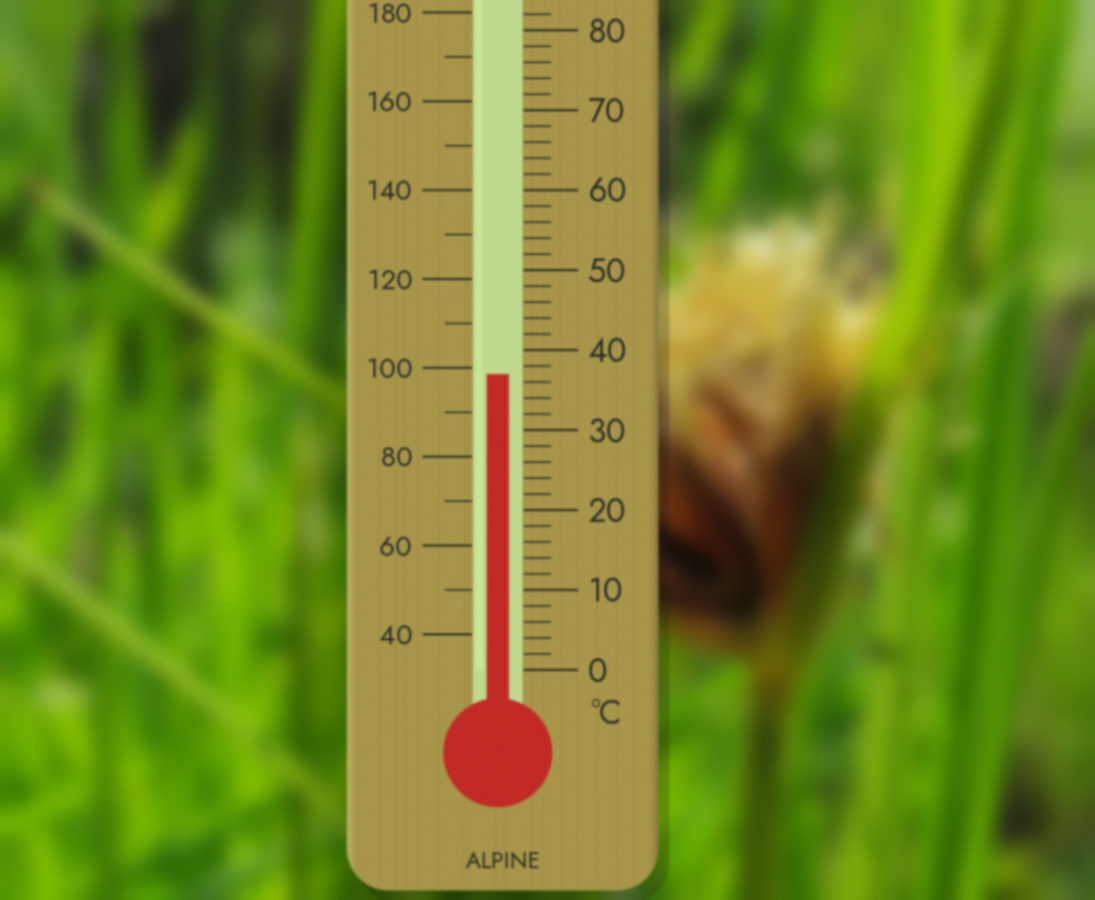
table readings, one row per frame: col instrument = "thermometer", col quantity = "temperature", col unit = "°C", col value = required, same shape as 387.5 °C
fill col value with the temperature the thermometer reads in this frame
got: 37 °C
